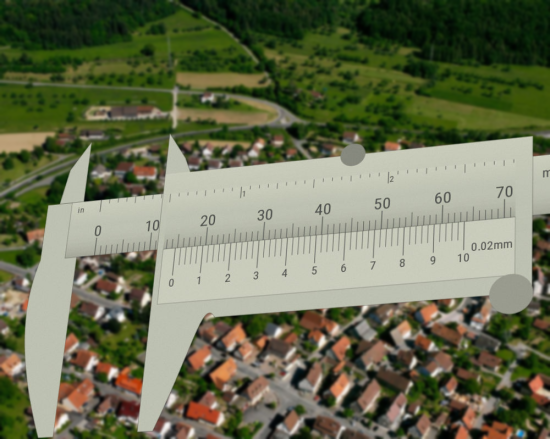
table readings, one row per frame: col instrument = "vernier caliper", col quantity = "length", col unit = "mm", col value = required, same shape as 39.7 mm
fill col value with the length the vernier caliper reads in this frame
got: 14.6 mm
